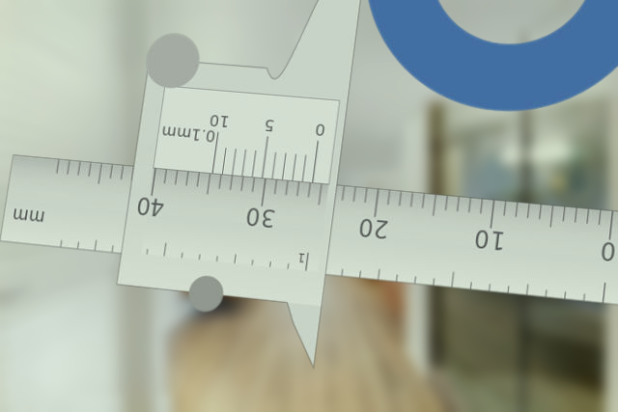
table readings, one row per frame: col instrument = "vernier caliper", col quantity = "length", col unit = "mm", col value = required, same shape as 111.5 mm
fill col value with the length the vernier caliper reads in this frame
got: 25.8 mm
